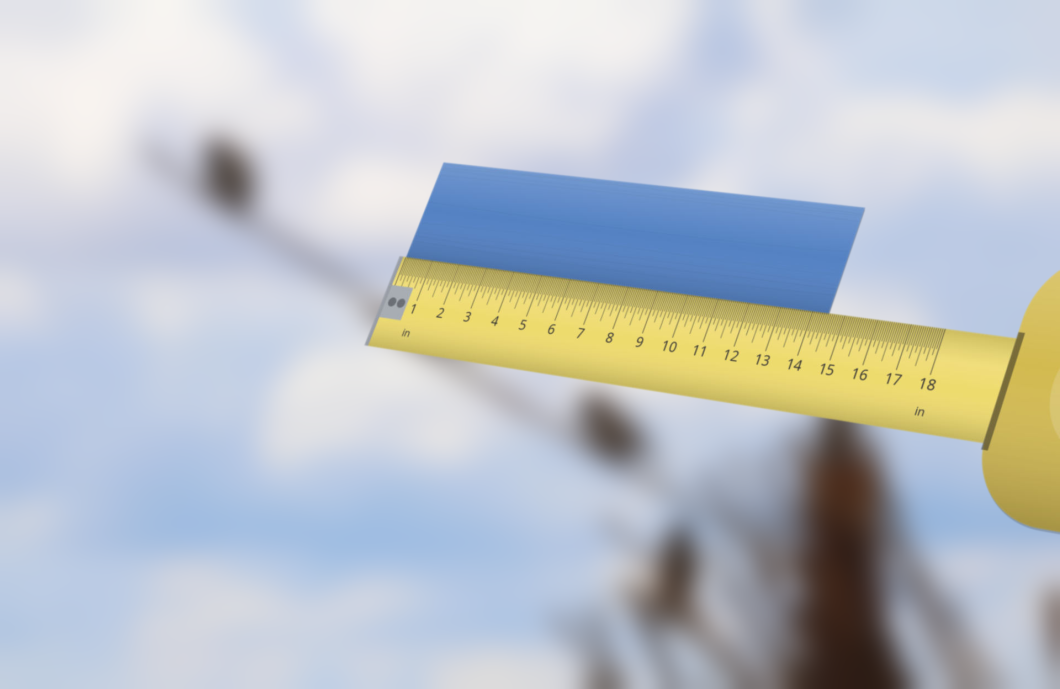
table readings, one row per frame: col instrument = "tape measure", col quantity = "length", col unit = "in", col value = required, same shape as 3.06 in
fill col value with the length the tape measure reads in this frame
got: 14.5 in
